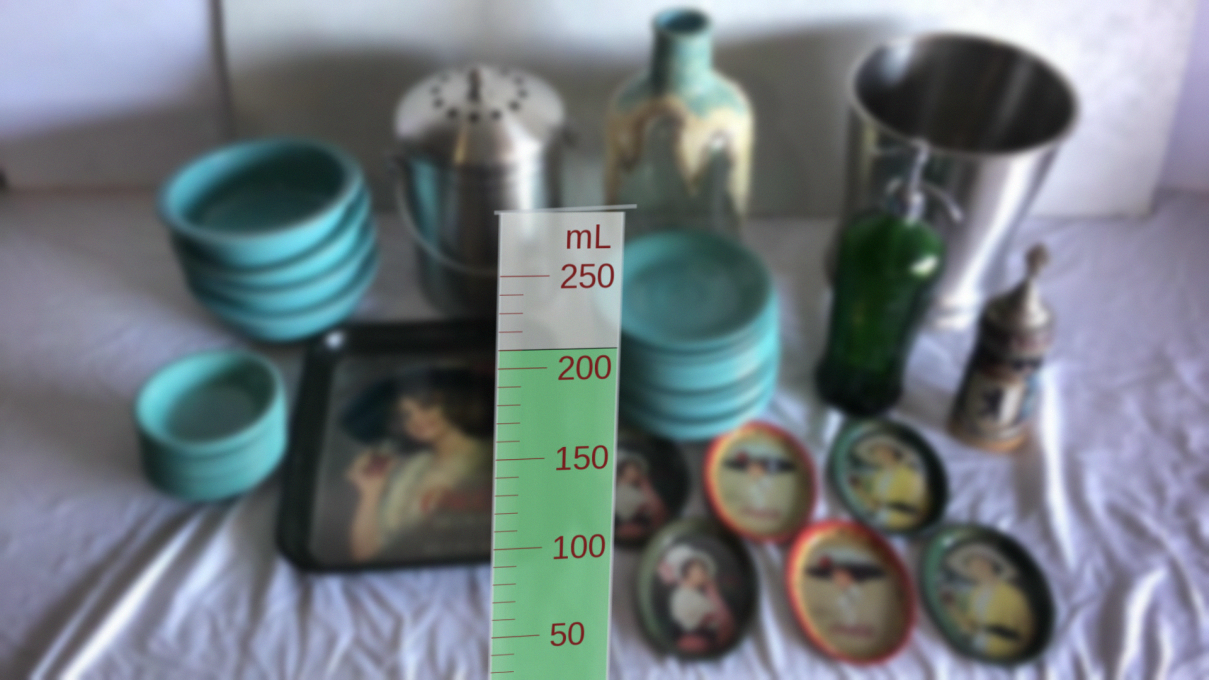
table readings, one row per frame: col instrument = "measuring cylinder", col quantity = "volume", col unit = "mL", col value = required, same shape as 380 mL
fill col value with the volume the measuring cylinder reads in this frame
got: 210 mL
